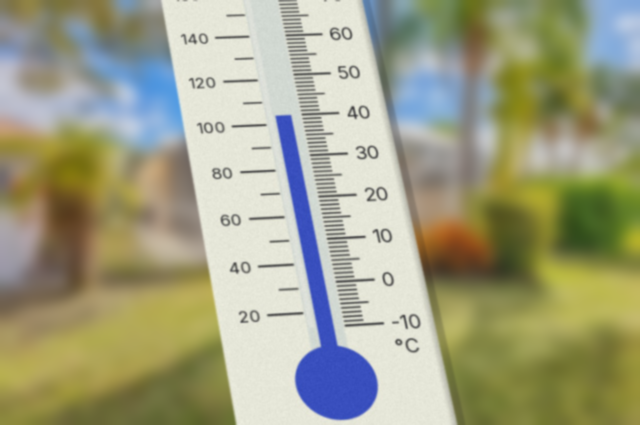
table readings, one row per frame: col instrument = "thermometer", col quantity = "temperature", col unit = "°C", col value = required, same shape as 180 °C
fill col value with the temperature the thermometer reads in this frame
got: 40 °C
